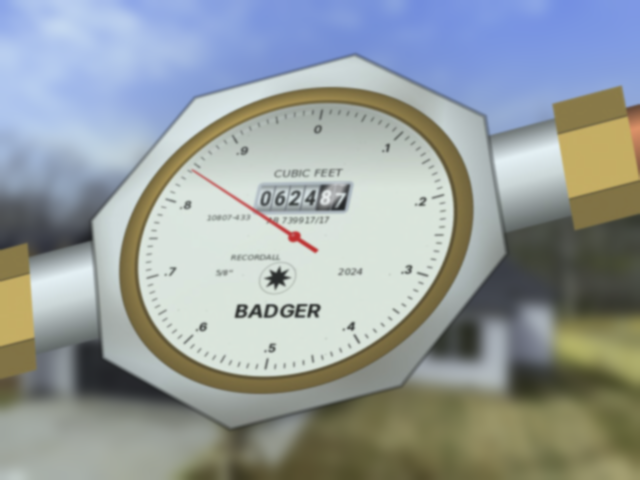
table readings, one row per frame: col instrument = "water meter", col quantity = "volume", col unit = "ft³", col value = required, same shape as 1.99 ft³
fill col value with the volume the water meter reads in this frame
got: 62486.84 ft³
